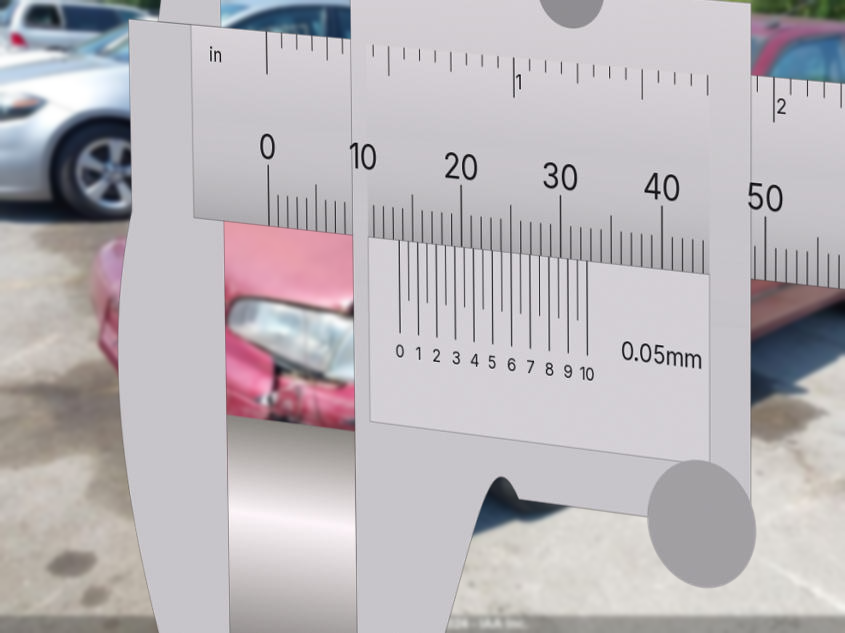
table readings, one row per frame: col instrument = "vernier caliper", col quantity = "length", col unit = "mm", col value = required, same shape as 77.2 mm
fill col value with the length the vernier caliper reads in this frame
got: 13.6 mm
